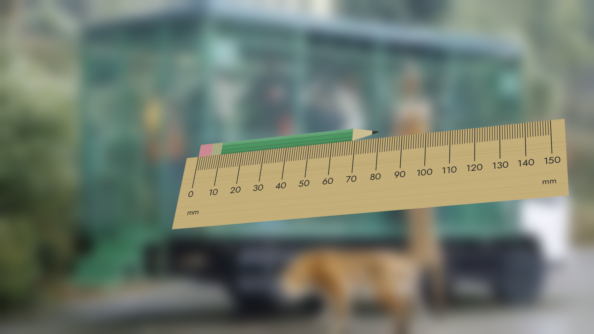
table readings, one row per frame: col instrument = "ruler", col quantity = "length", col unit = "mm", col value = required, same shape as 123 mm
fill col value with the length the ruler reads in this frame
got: 80 mm
